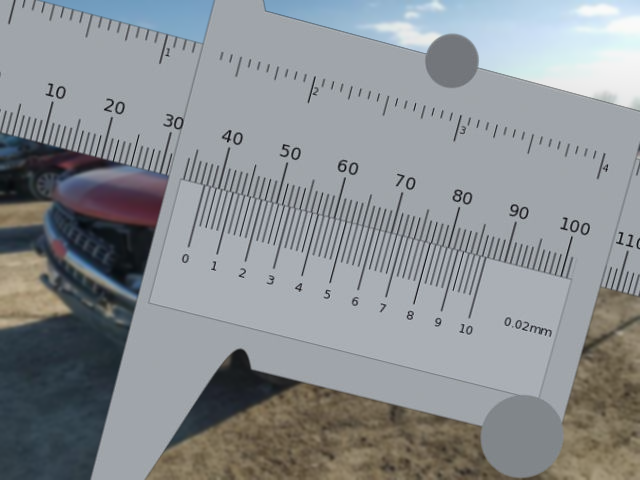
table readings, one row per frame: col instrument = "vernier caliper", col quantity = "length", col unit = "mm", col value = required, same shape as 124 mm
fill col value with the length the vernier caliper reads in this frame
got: 37.6 mm
